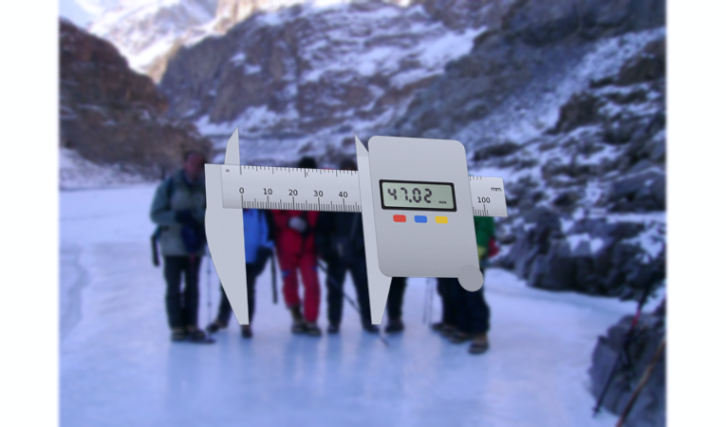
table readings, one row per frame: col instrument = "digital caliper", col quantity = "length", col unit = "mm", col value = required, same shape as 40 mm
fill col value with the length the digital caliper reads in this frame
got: 47.02 mm
